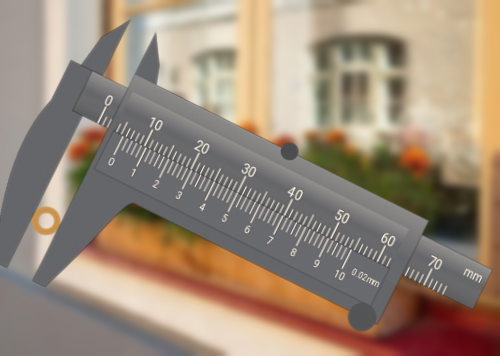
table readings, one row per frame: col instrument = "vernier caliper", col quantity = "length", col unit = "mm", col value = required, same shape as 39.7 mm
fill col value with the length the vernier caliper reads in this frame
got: 5.5 mm
